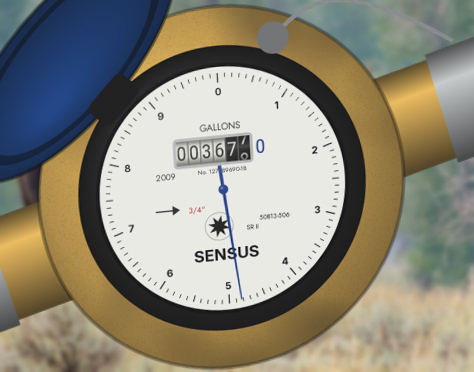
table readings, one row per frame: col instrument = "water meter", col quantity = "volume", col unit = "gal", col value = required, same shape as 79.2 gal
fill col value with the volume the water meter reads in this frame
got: 36774.8 gal
